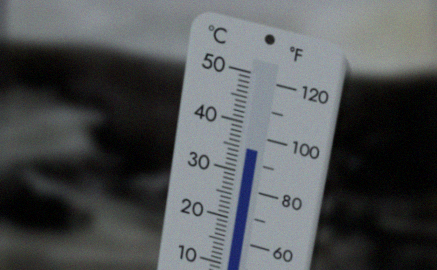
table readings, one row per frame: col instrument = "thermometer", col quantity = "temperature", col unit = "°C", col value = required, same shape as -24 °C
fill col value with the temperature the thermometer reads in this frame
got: 35 °C
